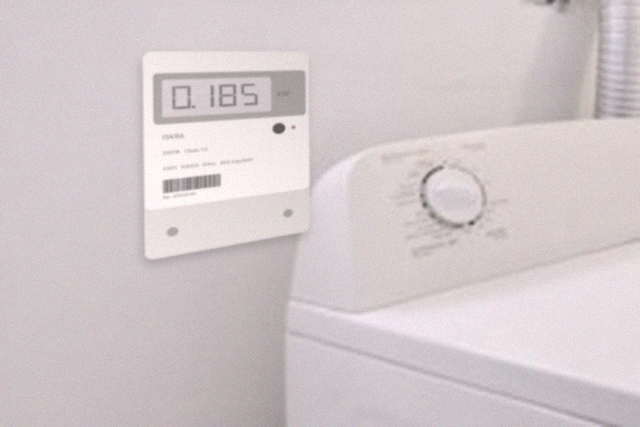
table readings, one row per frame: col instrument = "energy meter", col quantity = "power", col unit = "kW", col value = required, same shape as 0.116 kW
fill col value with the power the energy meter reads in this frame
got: 0.185 kW
